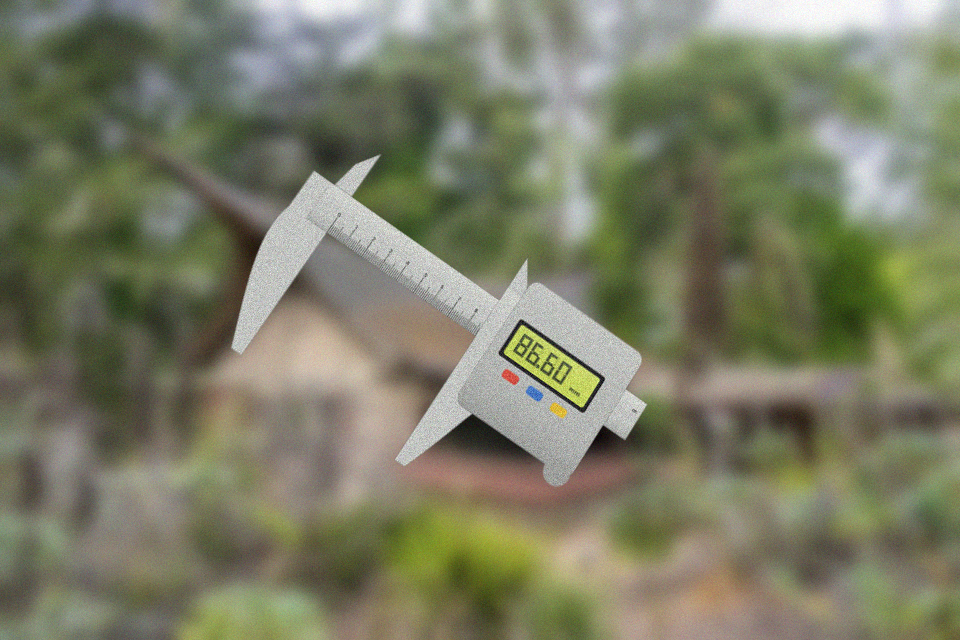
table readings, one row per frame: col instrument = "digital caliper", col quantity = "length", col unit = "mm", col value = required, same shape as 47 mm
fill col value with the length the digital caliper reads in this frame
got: 86.60 mm
